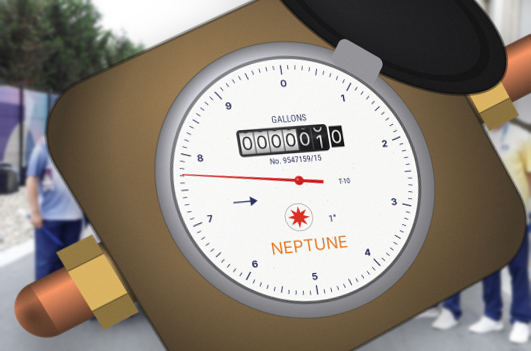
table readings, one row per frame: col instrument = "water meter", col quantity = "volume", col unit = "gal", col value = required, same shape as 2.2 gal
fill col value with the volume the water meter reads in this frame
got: 7.7 gal
